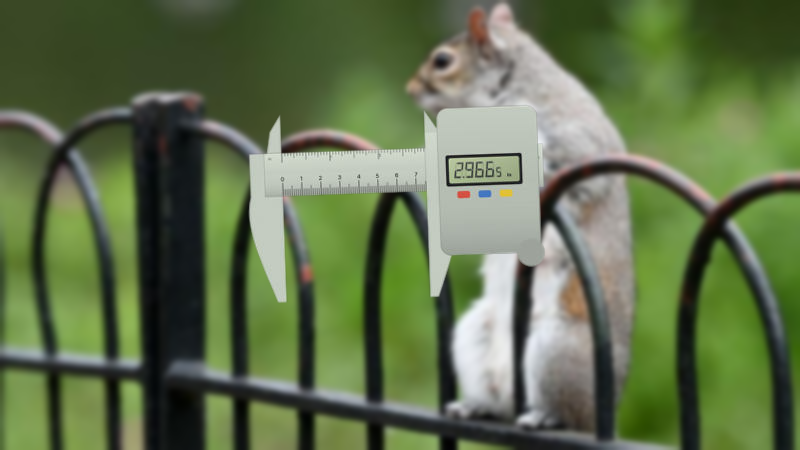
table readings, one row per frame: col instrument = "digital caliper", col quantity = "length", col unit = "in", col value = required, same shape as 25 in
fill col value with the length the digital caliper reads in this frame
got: 2.9665 in
